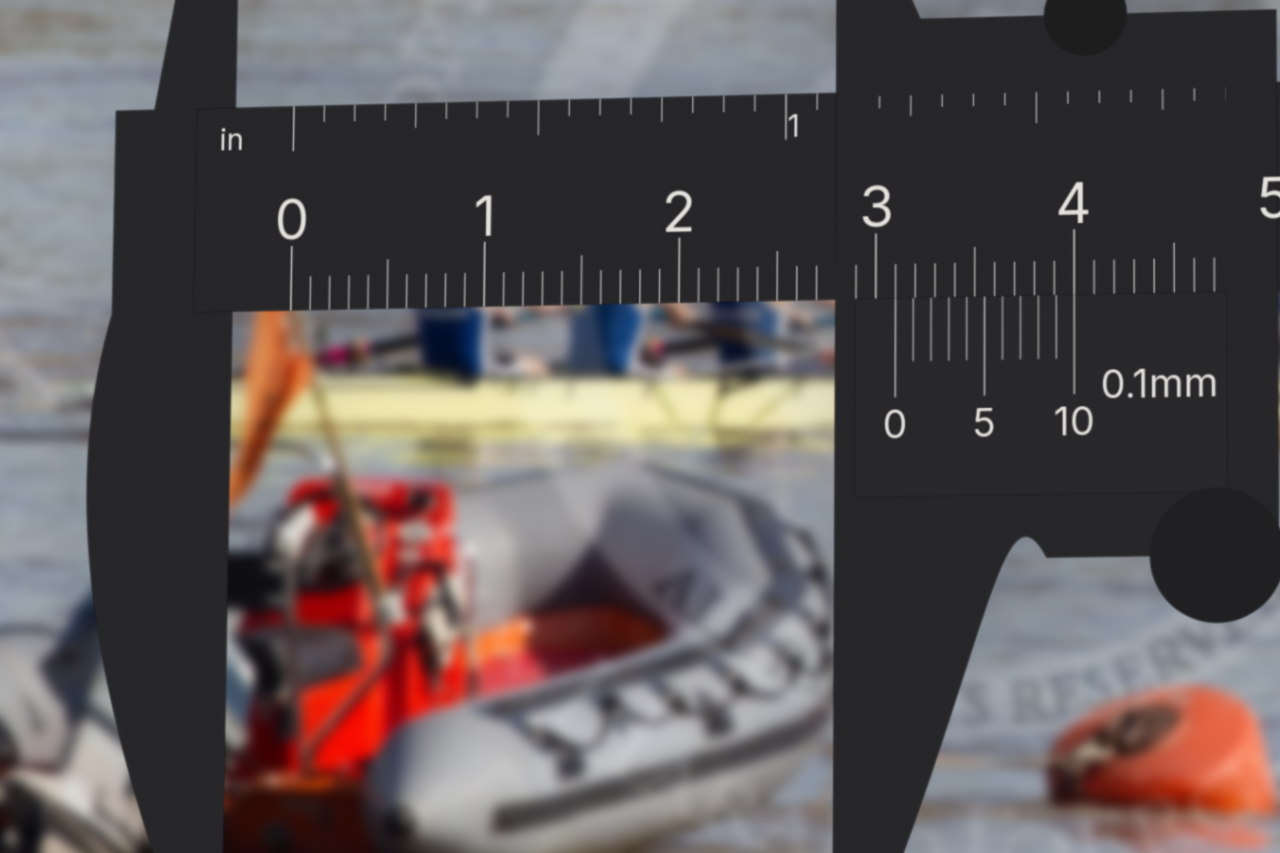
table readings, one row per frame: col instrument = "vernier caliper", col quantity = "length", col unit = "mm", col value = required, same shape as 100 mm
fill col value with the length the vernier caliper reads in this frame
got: 31.0 mm
